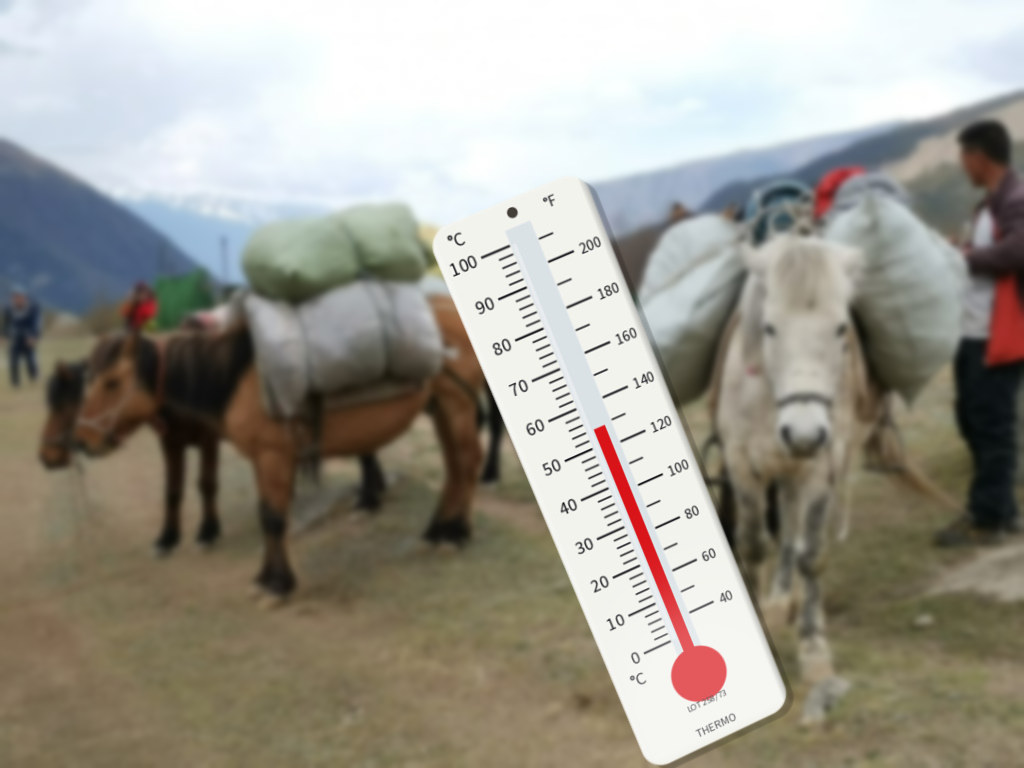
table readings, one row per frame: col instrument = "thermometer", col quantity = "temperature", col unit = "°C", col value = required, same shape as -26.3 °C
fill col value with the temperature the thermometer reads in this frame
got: 54 °C
